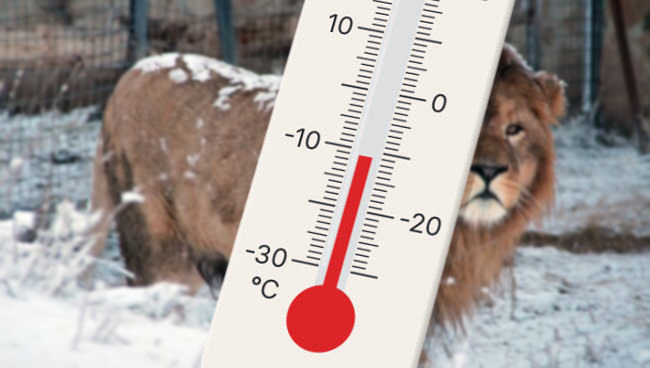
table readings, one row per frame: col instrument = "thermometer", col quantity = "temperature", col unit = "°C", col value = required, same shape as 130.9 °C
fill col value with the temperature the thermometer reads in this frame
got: -11 °C
